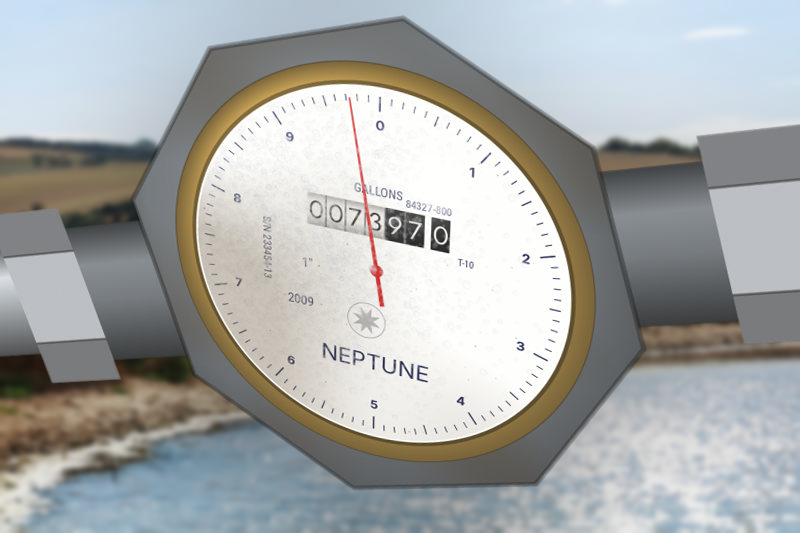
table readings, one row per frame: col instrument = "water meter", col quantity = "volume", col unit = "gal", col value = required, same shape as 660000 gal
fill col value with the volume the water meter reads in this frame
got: 73969.7 gal
